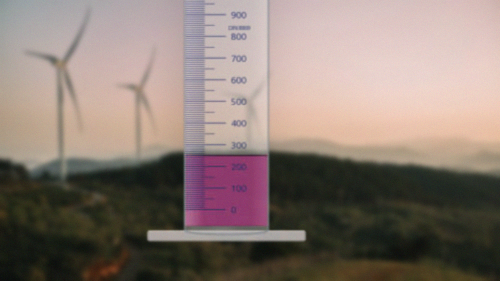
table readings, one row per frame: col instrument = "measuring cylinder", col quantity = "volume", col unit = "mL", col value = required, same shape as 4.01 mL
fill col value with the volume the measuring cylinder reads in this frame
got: 250 mL
